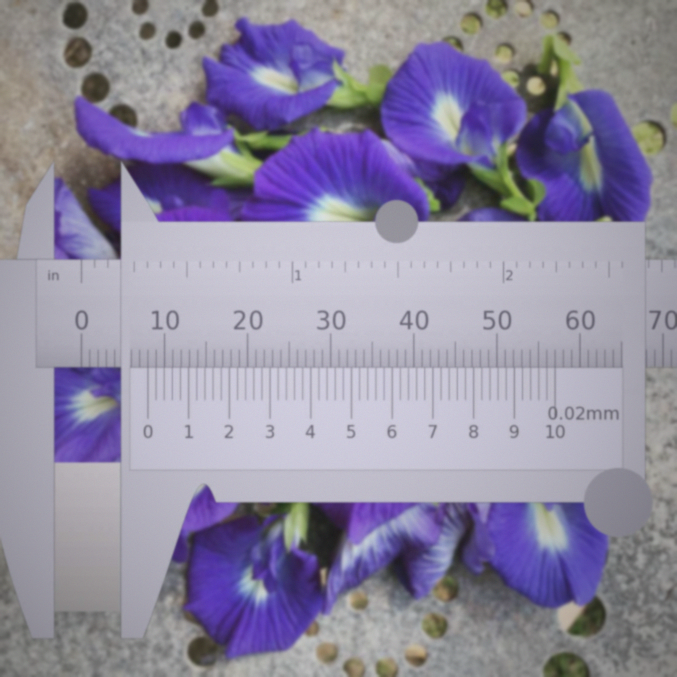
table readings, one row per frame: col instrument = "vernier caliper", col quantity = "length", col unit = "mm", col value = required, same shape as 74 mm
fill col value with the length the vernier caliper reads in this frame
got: 8.0 mm
